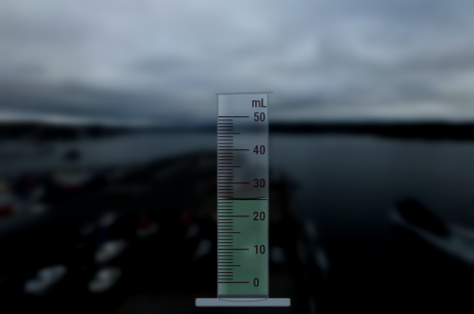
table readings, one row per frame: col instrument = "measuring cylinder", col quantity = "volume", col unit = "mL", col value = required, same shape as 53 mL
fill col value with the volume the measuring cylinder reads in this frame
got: 25 mL
